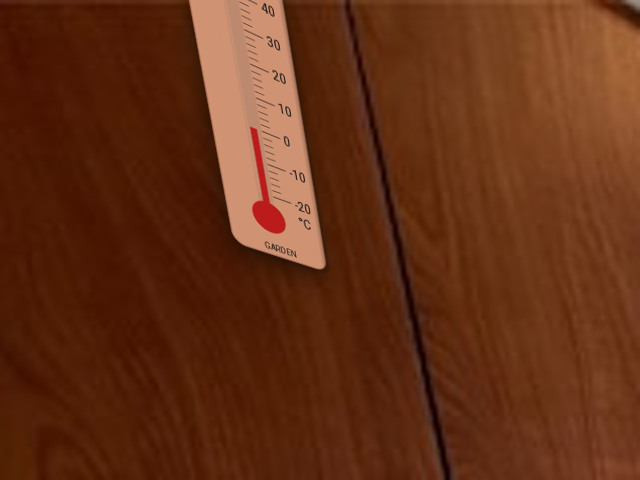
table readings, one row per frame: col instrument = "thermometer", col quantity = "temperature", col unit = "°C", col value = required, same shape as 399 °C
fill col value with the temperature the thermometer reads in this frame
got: 0 °C
